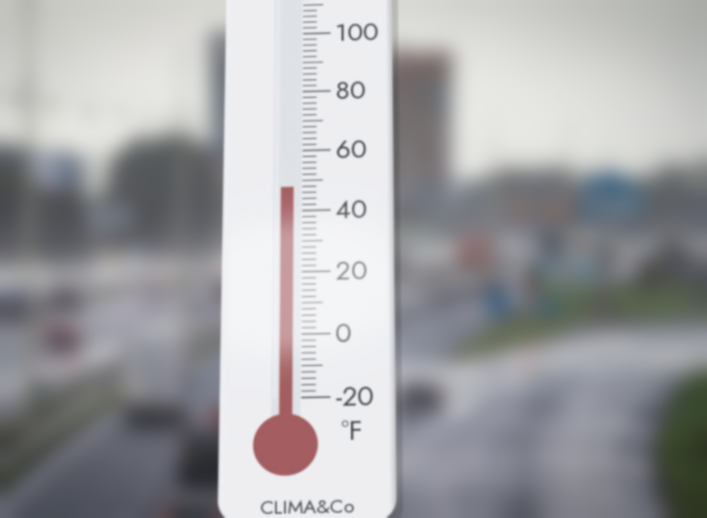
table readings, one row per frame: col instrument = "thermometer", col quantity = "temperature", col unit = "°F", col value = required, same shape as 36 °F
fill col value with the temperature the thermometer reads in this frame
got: 48 °F
